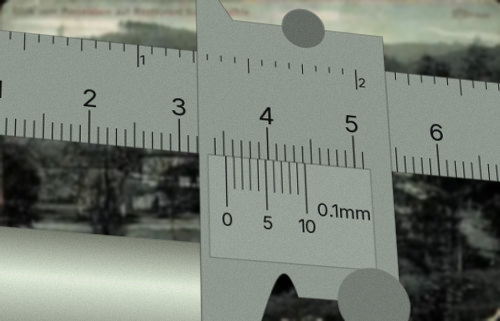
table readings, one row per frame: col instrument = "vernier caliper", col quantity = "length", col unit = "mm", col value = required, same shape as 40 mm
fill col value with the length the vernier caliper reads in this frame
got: 35.2 mm
